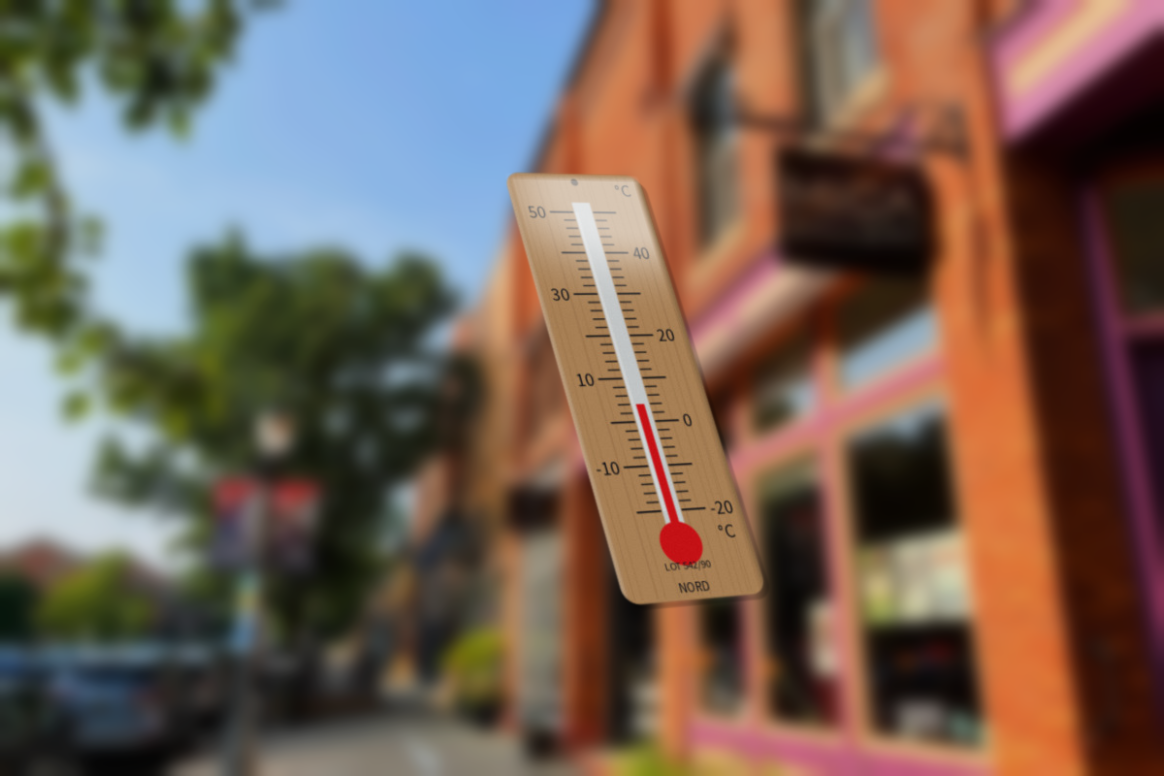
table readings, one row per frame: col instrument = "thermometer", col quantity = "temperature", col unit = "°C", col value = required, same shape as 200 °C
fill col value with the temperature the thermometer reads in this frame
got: 4 °C
